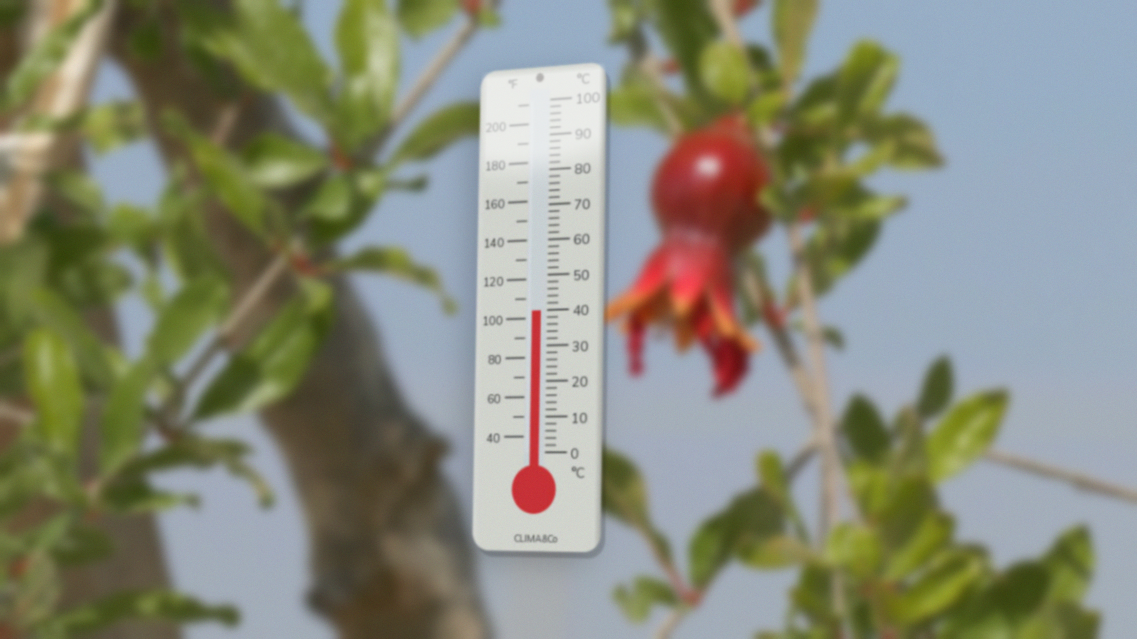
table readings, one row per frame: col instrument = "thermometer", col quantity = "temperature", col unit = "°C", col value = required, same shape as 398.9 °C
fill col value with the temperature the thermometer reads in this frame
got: 40 °C
